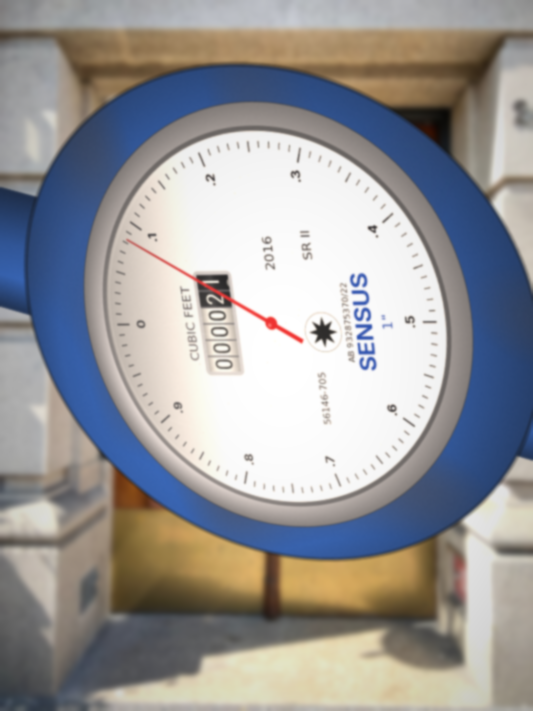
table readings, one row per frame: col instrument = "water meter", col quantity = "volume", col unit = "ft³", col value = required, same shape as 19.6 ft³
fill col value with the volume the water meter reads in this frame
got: 21.08 ft³
